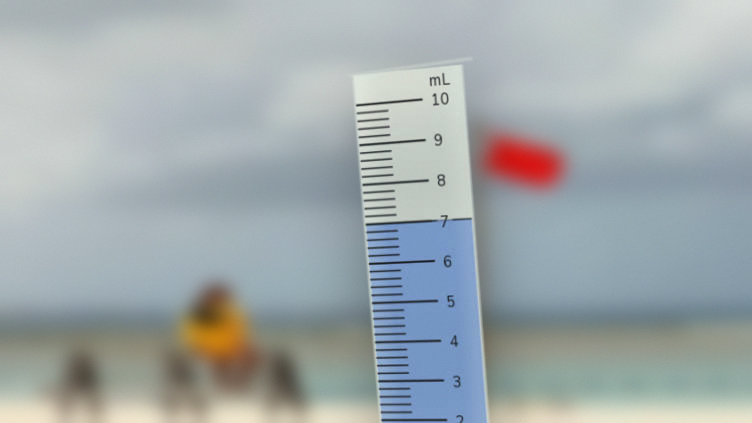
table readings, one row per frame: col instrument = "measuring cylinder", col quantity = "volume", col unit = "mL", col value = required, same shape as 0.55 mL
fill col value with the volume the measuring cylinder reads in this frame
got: 7 mL
